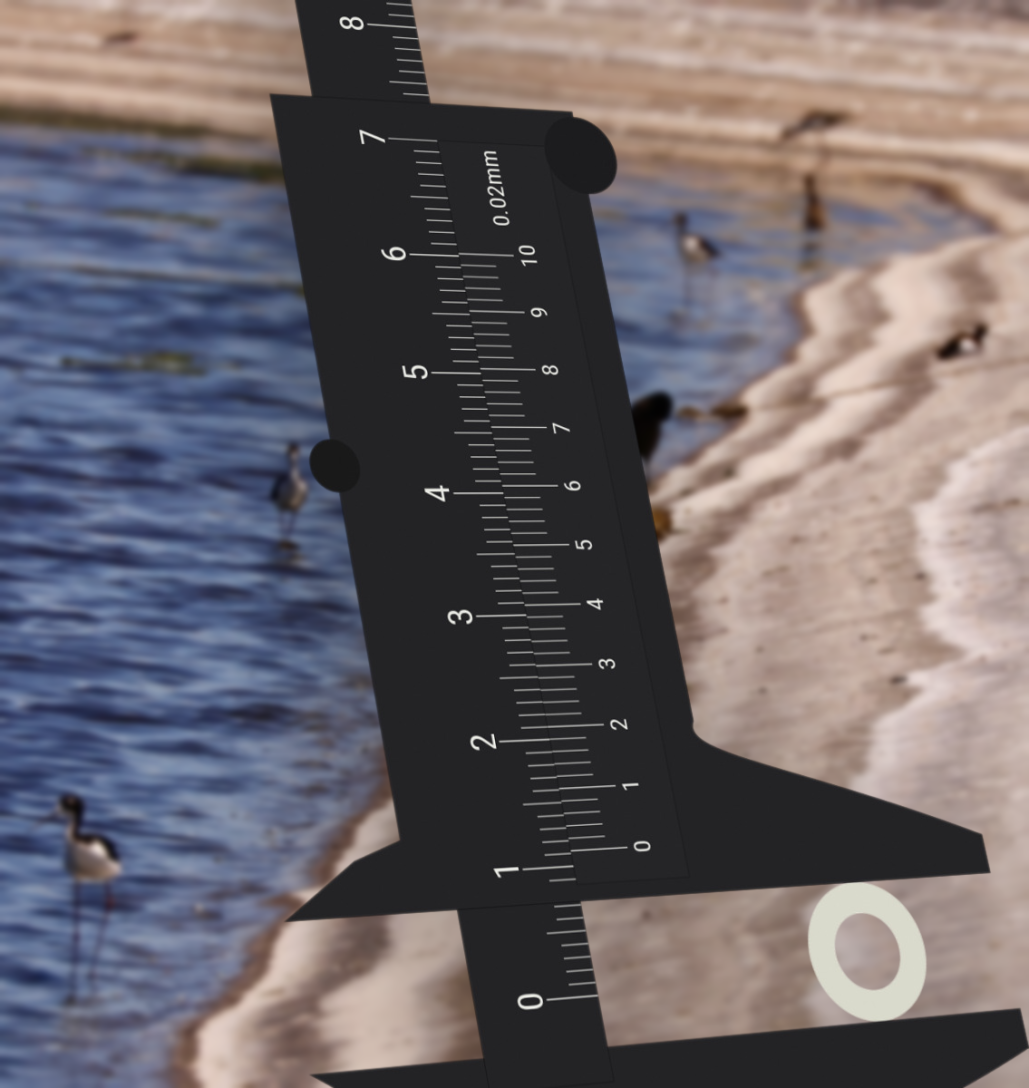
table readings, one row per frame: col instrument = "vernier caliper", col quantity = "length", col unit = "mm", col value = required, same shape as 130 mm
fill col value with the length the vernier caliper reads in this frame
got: 11.2 mm
